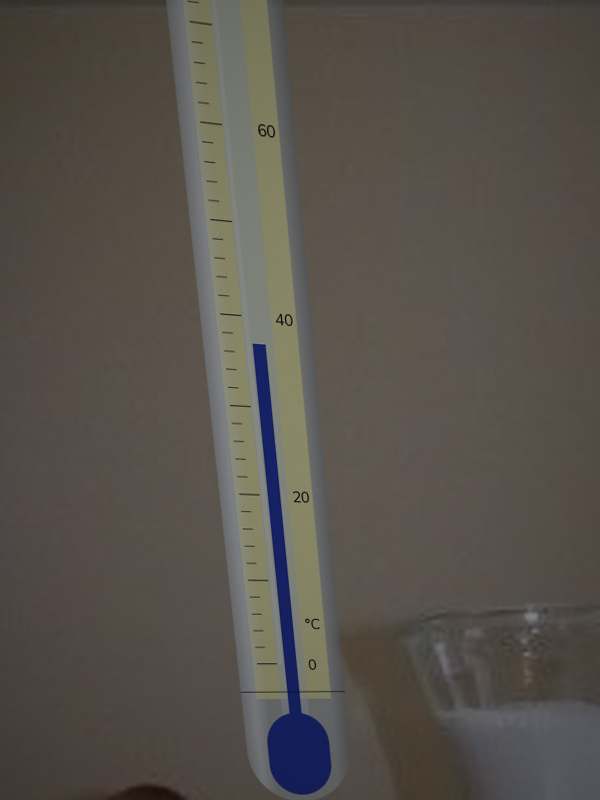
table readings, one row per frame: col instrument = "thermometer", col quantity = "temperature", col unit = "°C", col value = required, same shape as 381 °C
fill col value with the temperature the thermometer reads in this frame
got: 37 °C
